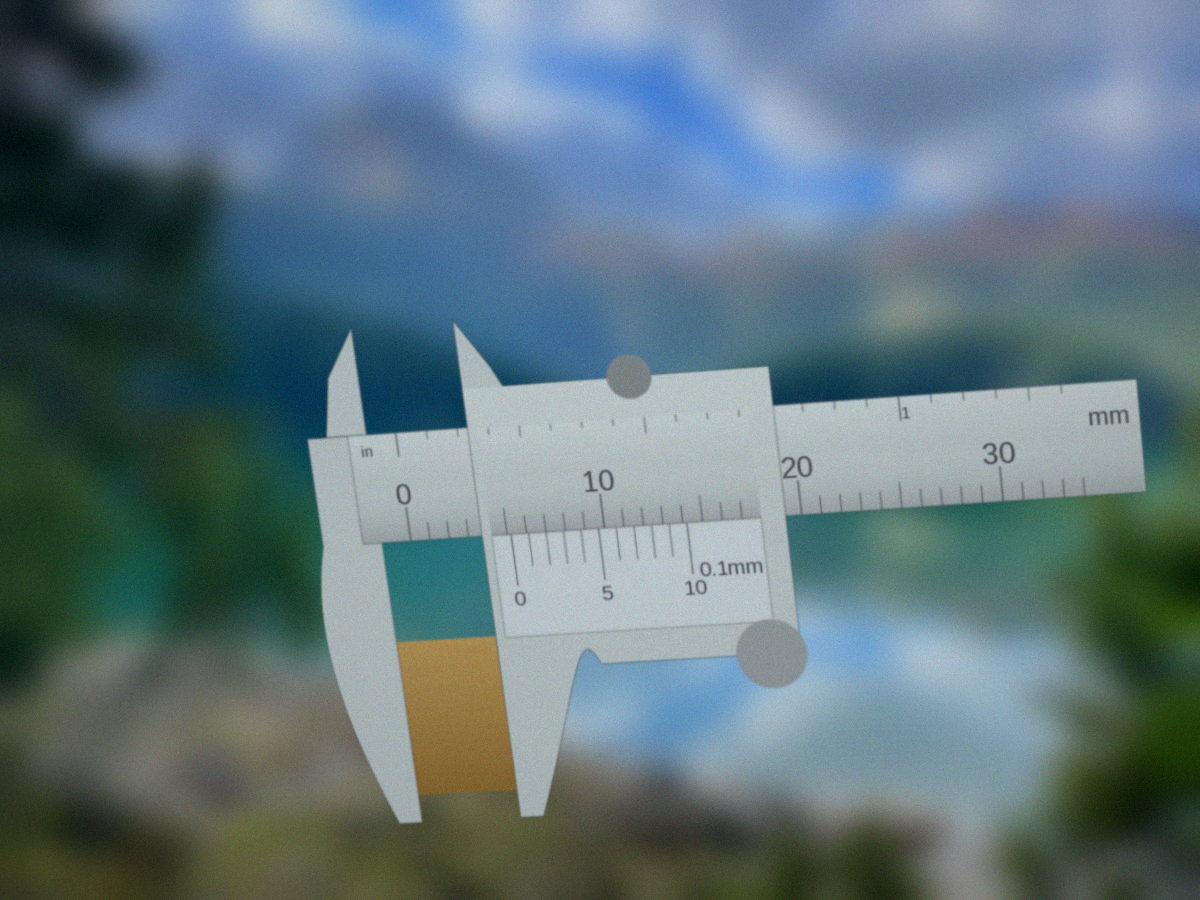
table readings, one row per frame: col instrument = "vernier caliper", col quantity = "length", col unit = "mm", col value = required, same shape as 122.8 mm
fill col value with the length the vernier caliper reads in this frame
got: 5.2 mm
